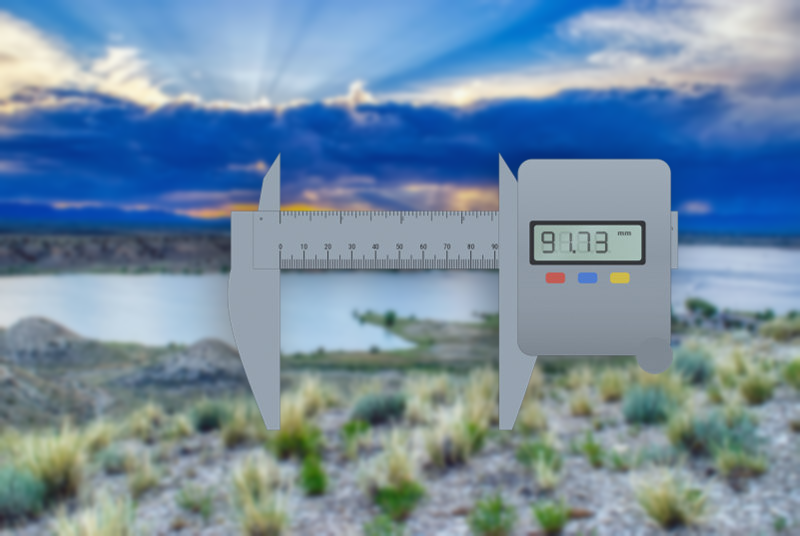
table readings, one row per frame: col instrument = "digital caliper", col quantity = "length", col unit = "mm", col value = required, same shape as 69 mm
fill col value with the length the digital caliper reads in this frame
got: 91.73 mm
